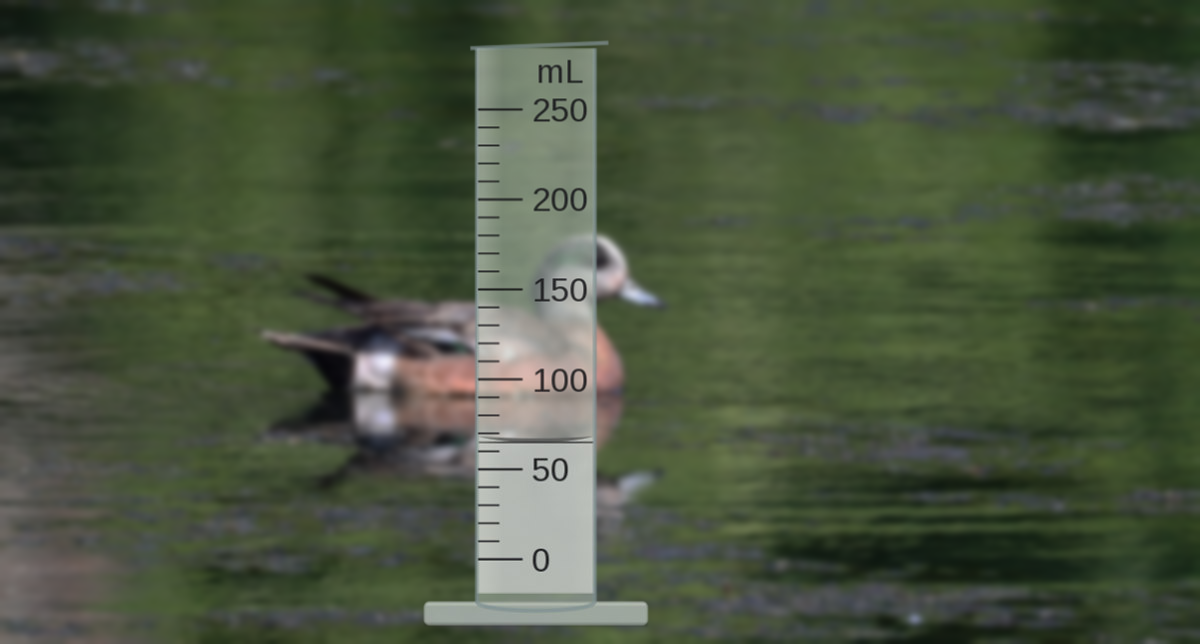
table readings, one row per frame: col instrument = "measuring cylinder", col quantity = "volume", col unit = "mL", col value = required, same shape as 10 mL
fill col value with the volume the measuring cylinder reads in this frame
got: 65 mL
